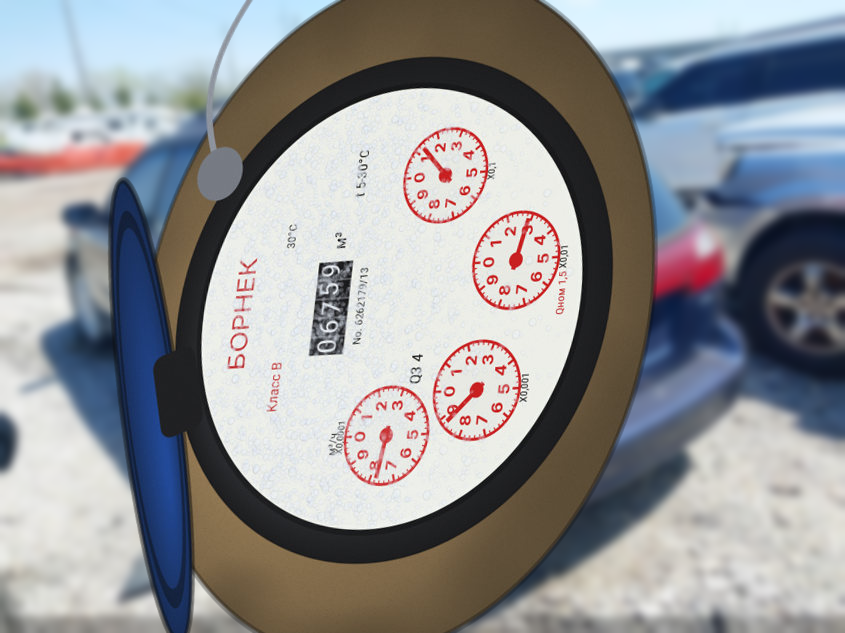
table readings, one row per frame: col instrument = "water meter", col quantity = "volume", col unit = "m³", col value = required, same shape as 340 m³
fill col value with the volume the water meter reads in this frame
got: 6759.1287 m³
